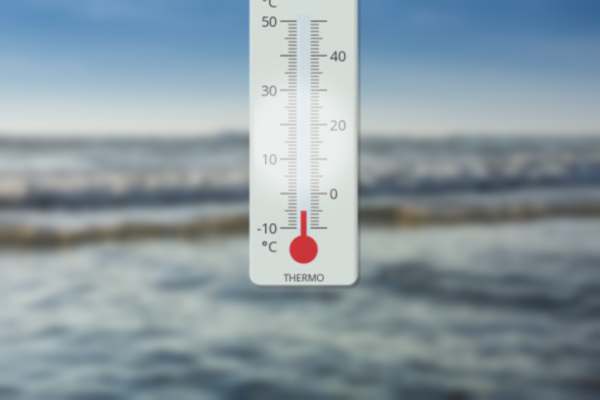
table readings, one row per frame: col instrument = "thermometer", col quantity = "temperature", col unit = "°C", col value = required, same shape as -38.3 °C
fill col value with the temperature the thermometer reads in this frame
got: -5 °C
